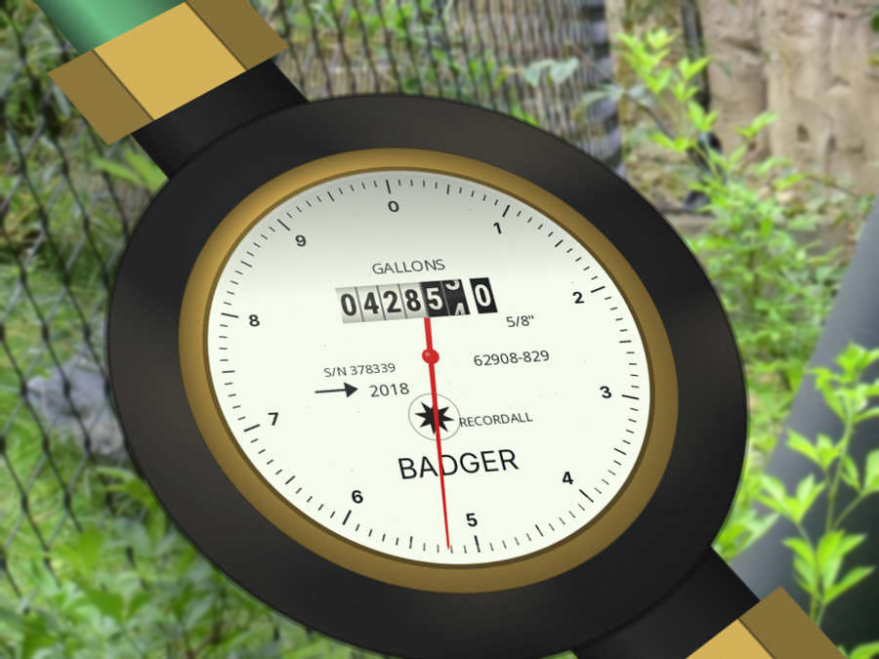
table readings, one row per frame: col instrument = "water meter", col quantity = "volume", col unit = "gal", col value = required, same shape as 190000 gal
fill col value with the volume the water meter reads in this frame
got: 428535.2 gal
